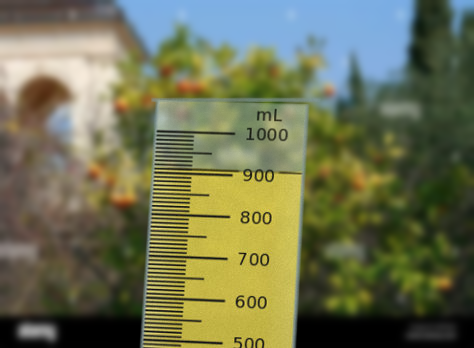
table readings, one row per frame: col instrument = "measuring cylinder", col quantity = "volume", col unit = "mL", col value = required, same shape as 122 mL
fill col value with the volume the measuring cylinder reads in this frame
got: 910 mL
